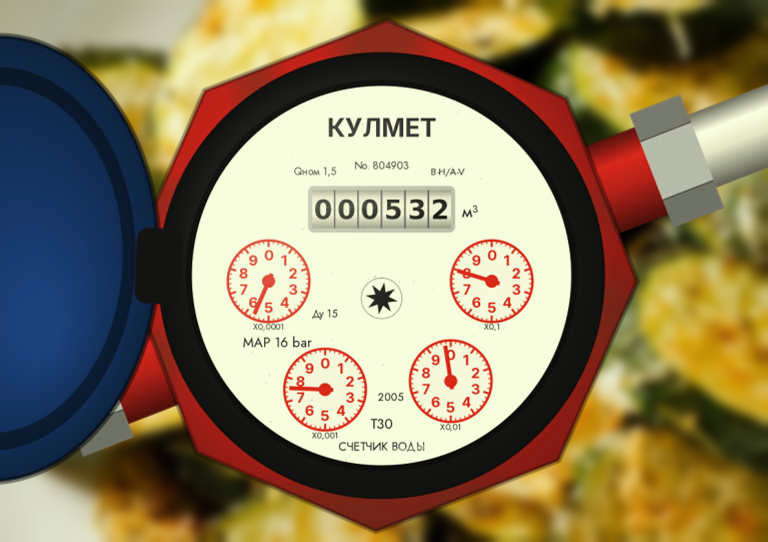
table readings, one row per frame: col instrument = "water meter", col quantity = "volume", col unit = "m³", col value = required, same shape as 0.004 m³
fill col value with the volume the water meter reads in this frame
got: 532.7975 m³
